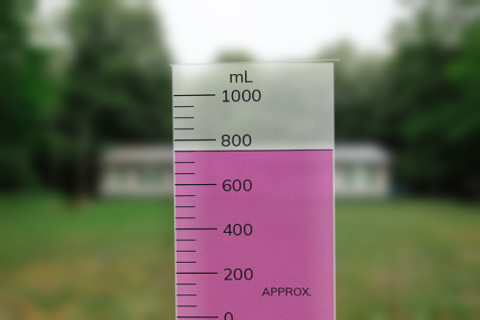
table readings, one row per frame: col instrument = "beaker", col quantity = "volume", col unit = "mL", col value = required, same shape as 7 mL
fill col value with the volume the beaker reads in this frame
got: 750 mL
